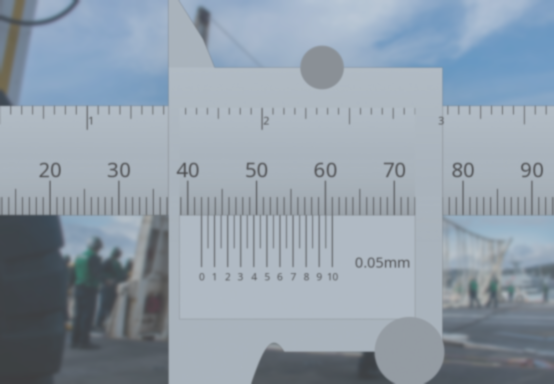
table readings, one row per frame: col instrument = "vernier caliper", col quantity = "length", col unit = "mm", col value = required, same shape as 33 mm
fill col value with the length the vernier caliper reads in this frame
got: 42.0 mm
